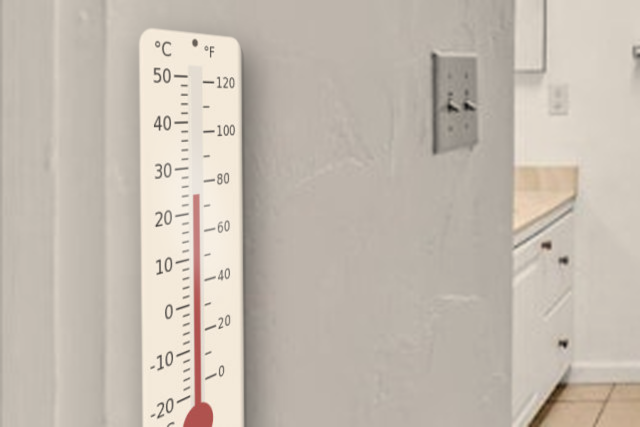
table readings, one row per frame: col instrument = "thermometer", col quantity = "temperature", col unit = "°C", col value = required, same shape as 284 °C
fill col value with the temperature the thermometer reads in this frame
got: 24 °C
